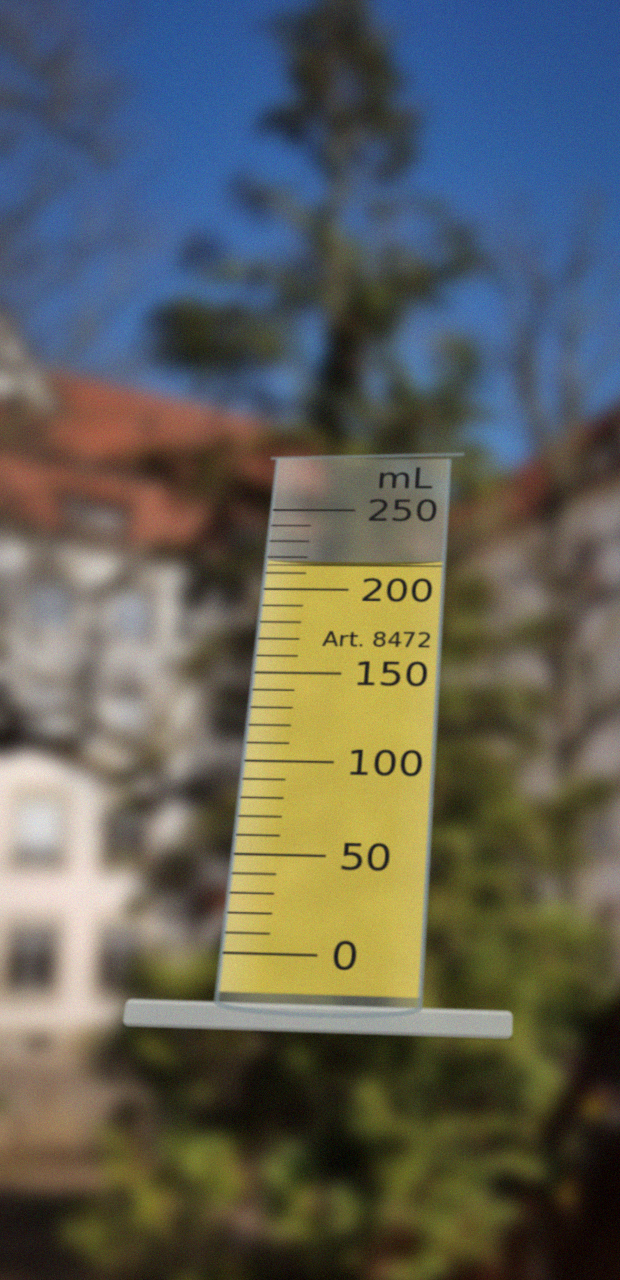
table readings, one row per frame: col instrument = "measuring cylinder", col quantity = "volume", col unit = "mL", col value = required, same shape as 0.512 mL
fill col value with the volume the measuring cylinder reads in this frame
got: 215 mL
